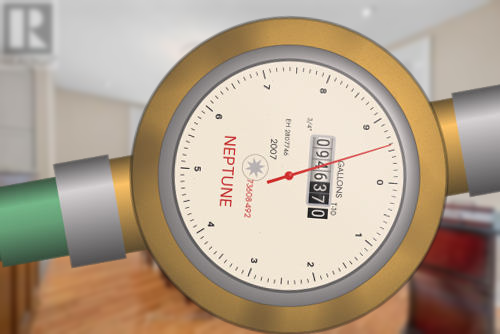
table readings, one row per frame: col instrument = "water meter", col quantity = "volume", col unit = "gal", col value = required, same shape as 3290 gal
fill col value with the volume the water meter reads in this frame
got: 946369.4 gal
